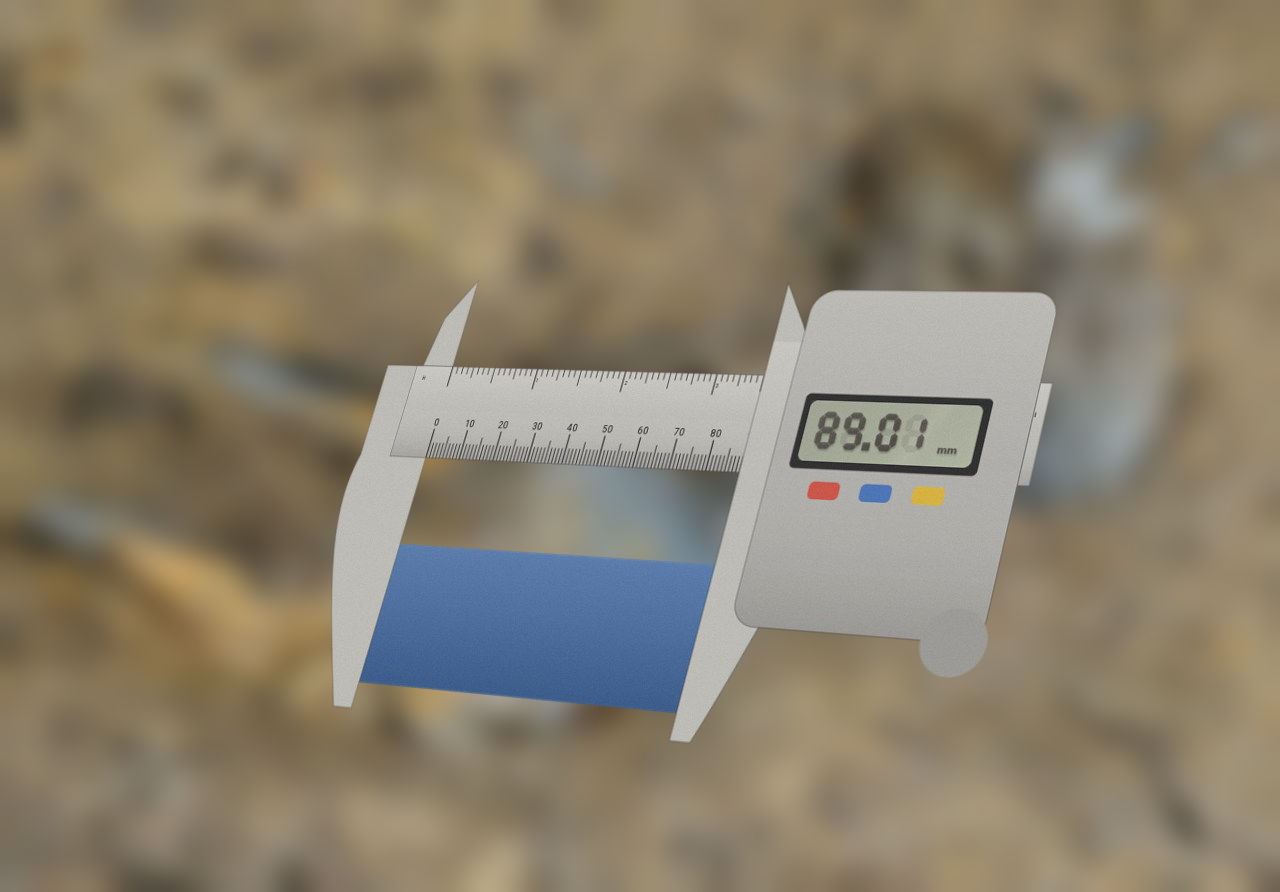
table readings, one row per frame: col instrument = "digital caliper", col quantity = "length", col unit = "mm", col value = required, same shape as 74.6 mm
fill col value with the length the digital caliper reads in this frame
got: 89.01 mm
